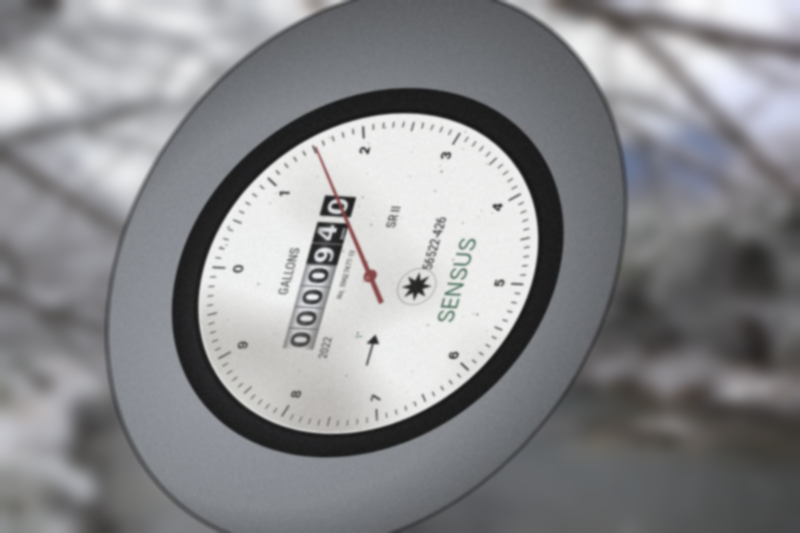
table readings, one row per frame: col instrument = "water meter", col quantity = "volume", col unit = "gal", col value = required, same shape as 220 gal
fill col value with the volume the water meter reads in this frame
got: 941.5 gal
